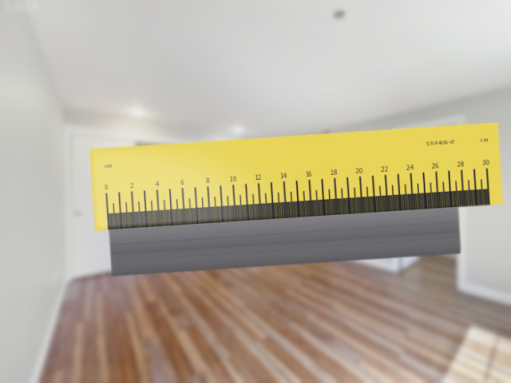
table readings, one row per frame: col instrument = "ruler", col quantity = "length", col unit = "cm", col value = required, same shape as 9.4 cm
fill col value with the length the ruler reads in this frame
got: 27.5 cm
